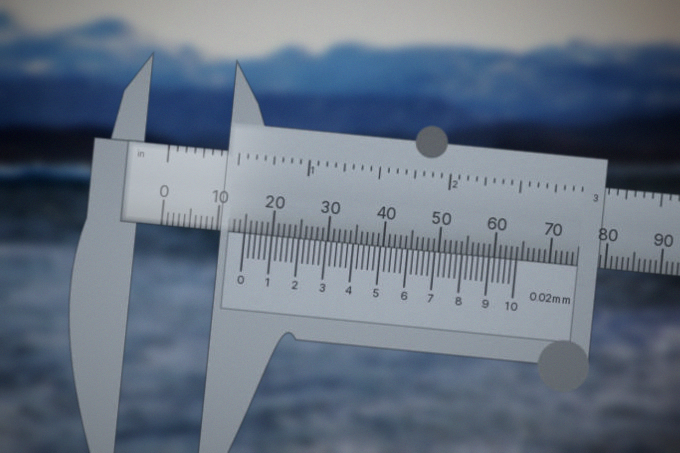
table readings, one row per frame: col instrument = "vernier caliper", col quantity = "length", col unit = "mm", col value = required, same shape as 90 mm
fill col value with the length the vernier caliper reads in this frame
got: 15.0 mm
